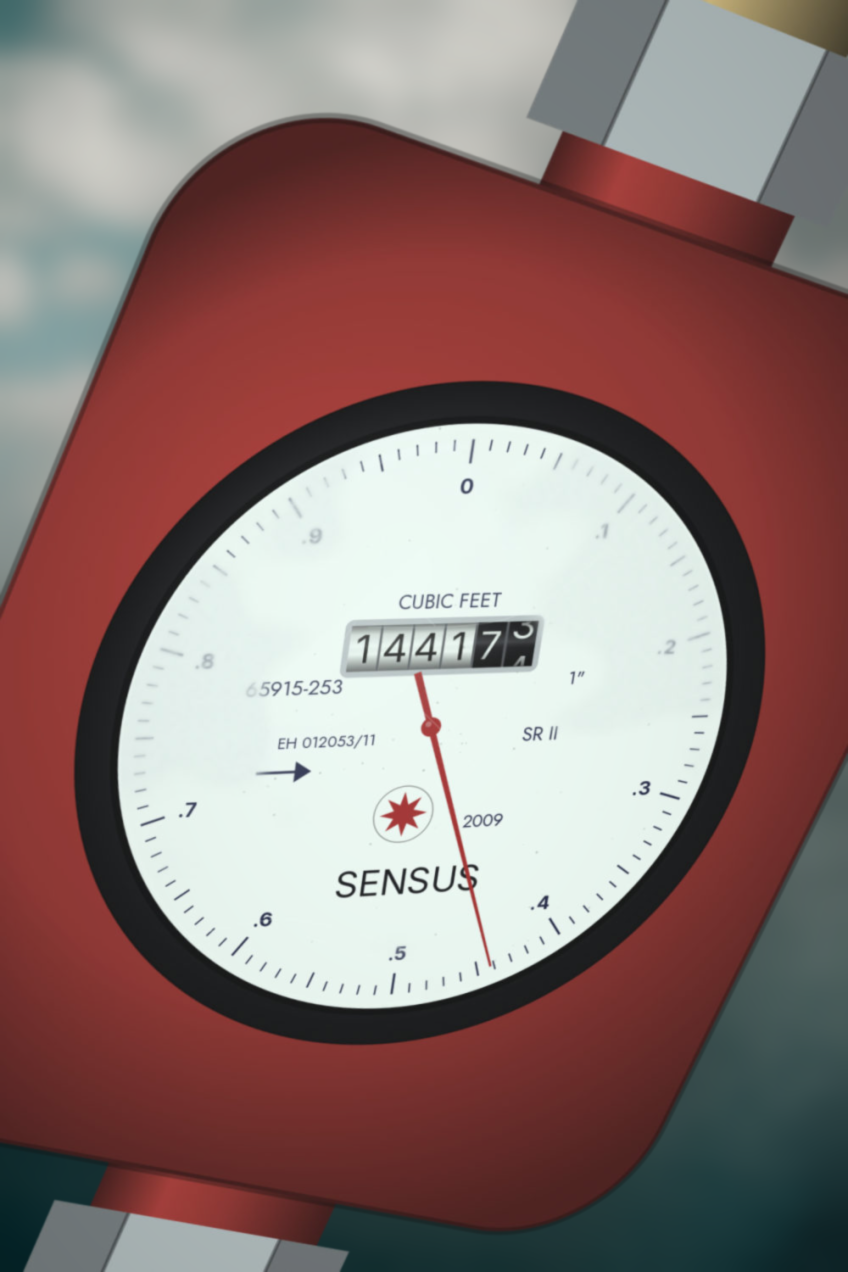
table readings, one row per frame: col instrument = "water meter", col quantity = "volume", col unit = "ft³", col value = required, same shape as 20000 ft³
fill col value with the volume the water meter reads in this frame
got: 144173.44 ft³
